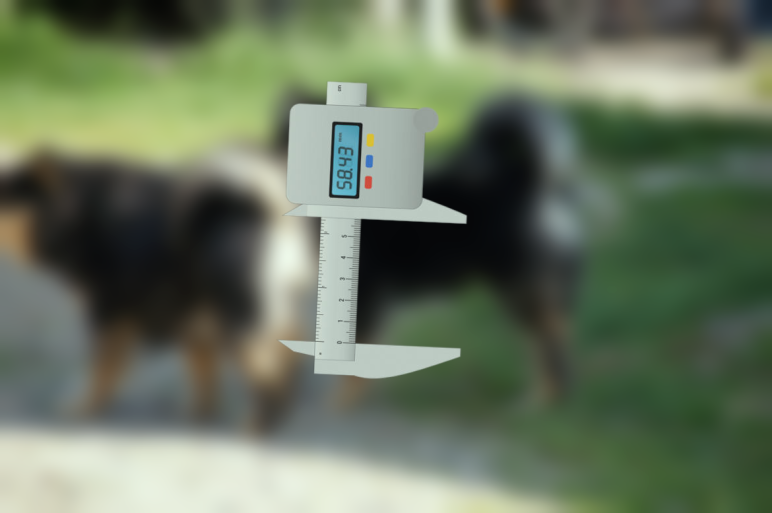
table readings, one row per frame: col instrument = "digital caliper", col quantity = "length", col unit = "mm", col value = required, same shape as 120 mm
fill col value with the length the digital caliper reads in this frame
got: 58.43 mm
